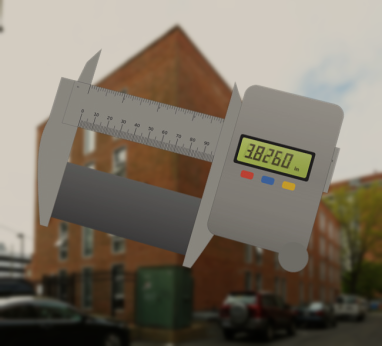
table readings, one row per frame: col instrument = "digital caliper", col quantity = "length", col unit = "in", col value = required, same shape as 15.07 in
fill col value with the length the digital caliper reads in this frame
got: 3.8260 in
